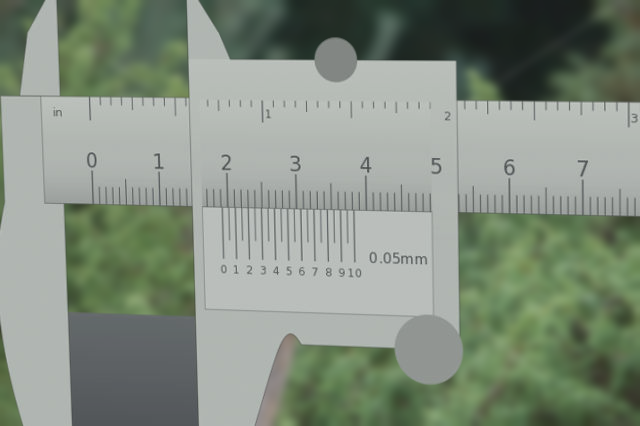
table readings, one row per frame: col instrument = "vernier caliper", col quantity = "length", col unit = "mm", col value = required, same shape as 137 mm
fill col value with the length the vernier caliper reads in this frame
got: 19.2 mm
